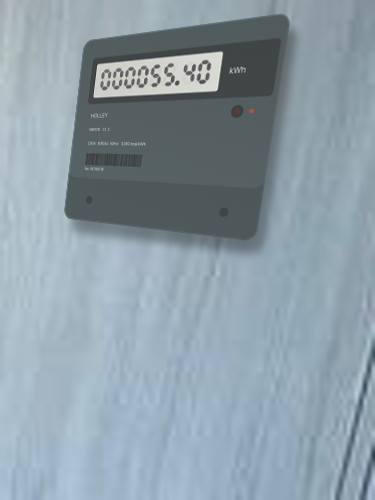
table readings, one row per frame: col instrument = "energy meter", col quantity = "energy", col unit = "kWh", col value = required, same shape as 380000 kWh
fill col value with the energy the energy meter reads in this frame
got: 55.40 kWh
